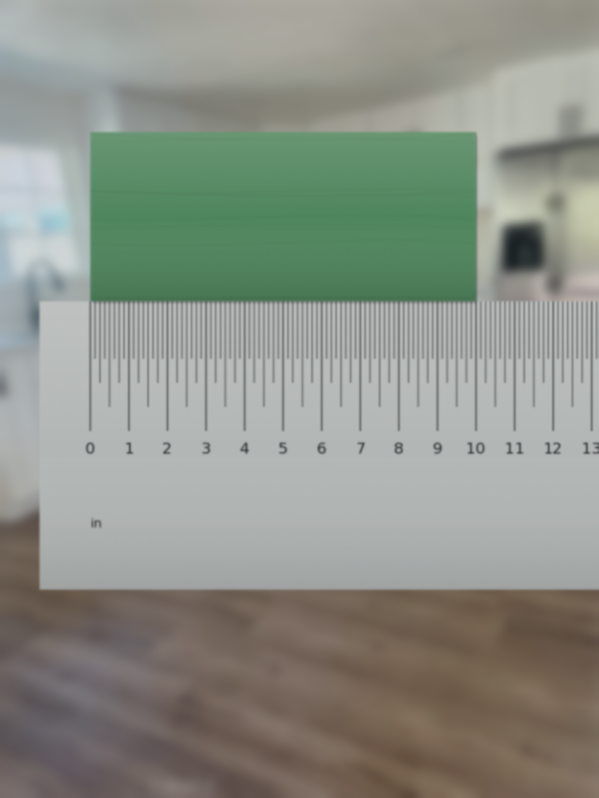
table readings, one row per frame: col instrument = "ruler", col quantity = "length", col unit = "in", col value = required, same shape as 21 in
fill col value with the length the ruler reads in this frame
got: 10 in
